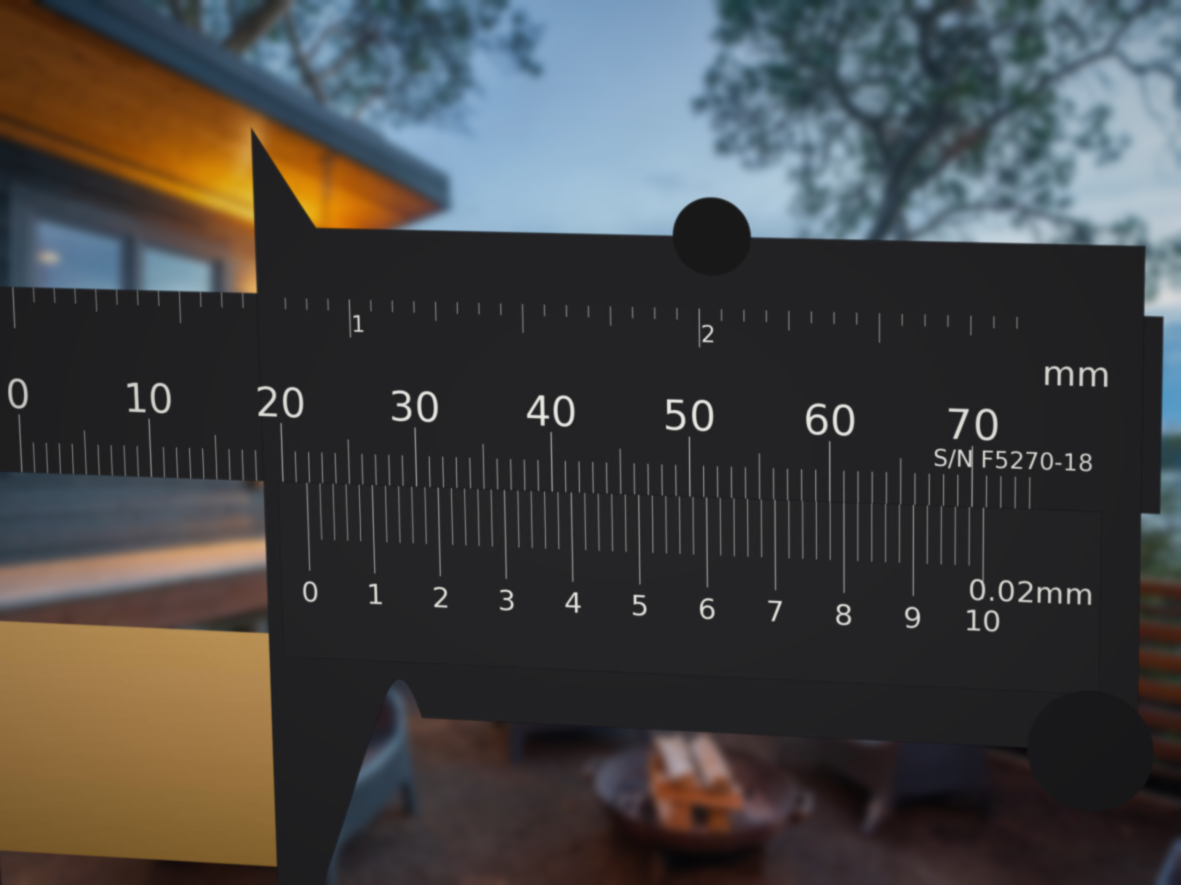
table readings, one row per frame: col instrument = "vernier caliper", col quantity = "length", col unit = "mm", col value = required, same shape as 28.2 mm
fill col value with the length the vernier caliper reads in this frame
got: 21.8 mm
